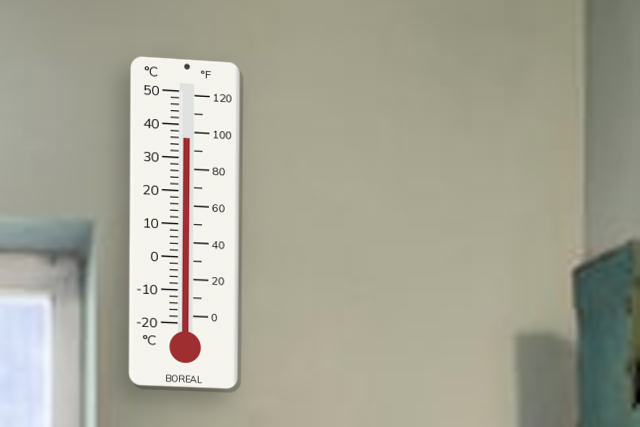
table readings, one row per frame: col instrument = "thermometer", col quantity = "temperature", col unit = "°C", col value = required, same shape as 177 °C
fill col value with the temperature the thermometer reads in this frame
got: 36 °C
